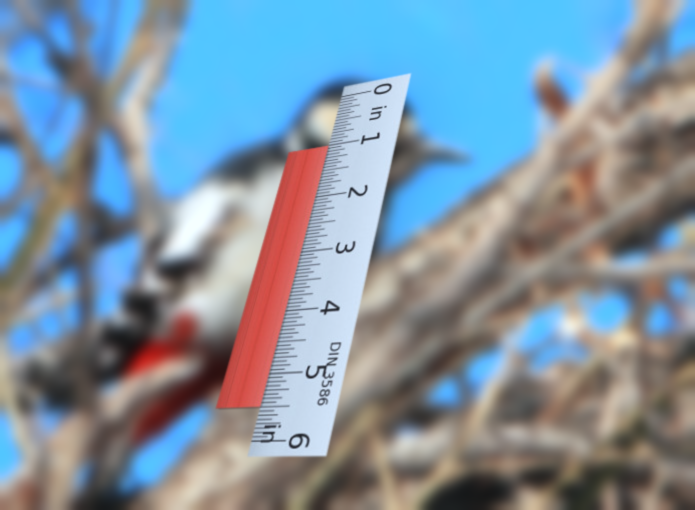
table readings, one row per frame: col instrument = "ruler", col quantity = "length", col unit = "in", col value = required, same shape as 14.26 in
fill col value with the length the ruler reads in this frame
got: 4.5 in
